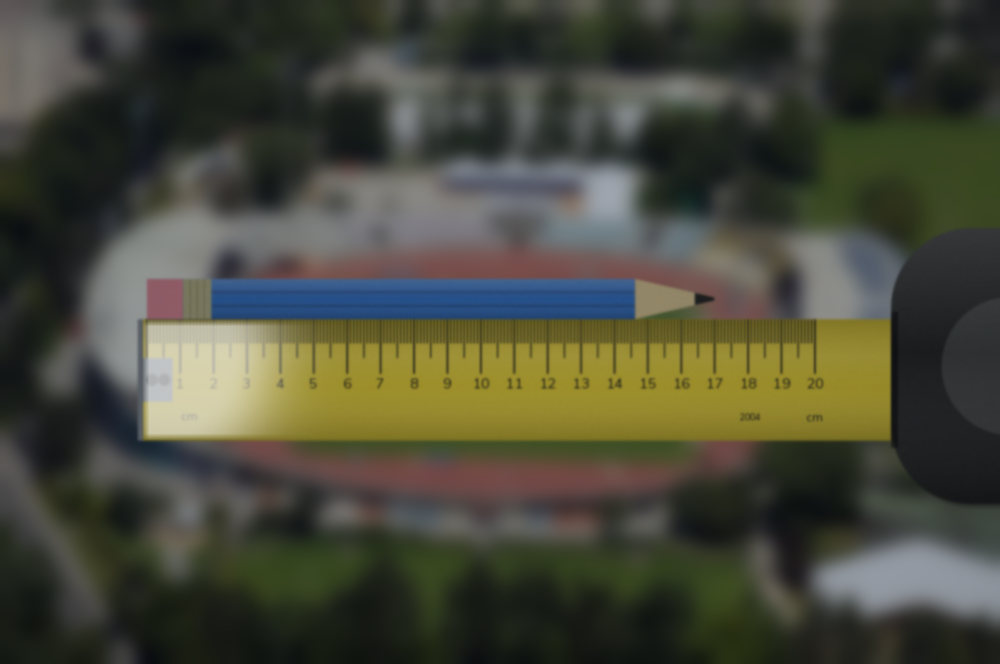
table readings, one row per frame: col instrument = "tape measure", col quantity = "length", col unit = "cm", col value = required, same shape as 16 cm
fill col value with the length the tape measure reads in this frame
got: 17 cm
